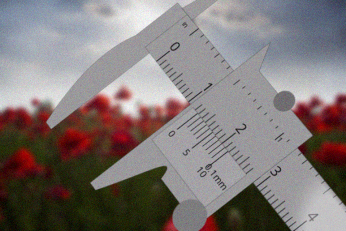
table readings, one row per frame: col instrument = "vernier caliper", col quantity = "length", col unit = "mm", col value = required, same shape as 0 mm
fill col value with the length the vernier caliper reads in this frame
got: 12.8 mm
